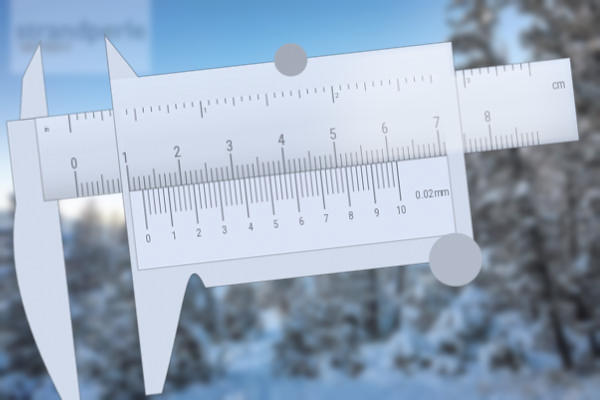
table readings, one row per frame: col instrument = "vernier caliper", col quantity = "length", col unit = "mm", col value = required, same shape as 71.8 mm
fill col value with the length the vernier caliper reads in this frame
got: 12.5 mm
